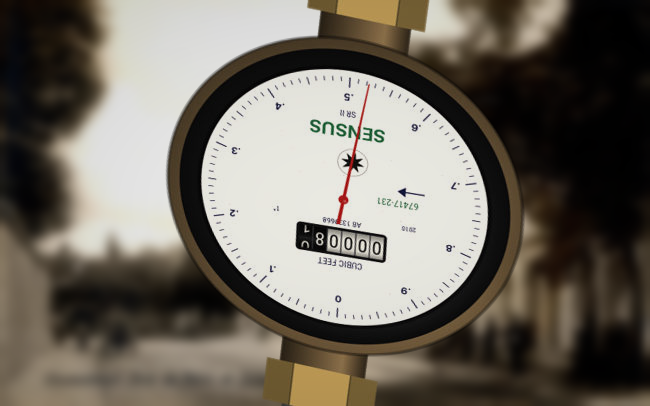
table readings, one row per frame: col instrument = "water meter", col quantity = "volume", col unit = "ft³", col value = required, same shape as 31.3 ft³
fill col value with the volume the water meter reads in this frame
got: 80.52 ft³
